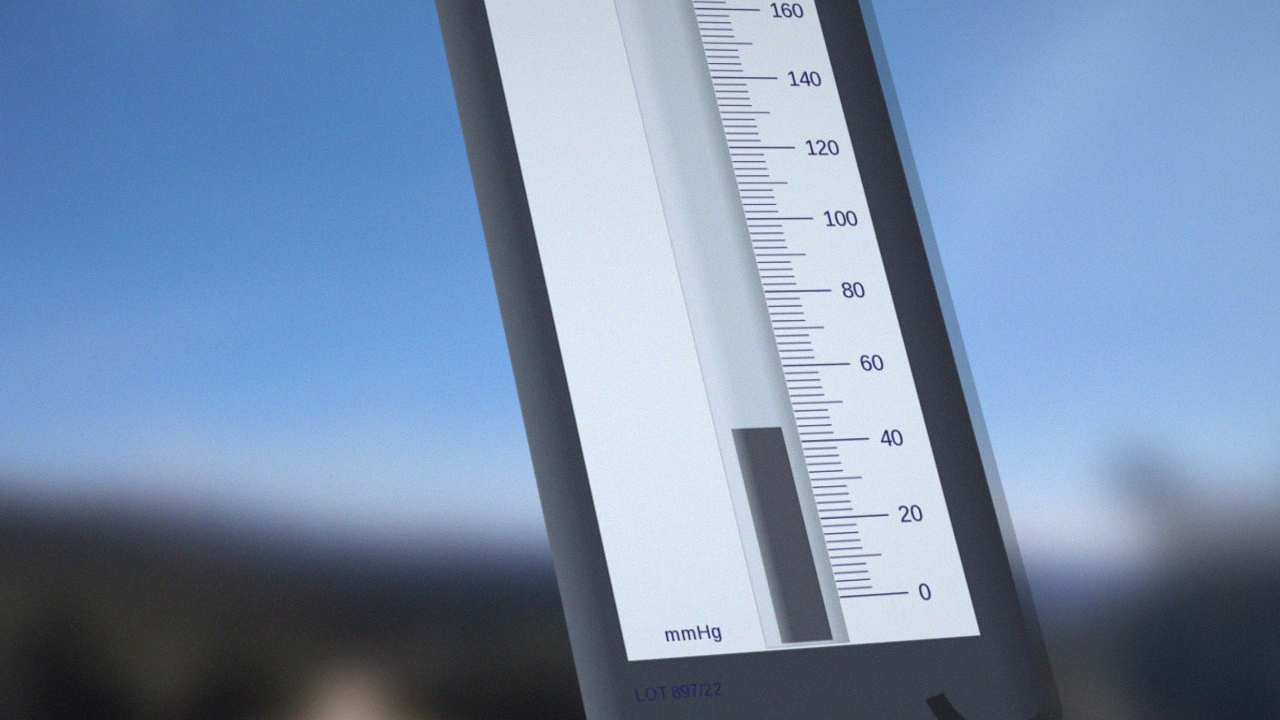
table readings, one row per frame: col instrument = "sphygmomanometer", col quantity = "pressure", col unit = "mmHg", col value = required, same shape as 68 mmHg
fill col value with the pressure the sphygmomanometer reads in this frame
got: 44 mmHg
